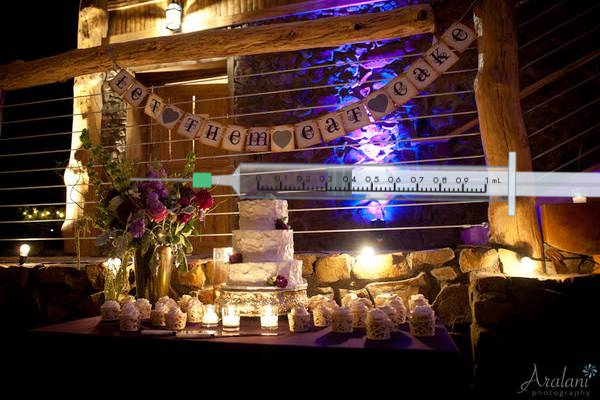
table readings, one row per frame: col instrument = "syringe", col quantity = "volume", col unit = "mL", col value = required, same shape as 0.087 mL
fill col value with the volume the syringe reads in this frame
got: 0.3 mL
